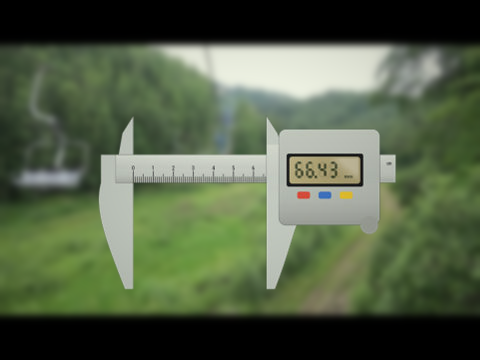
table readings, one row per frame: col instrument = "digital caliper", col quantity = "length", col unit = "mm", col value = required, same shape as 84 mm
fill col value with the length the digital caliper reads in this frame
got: 66.43 mm
